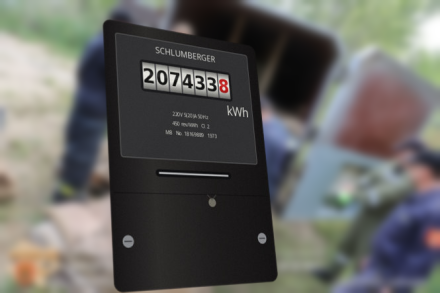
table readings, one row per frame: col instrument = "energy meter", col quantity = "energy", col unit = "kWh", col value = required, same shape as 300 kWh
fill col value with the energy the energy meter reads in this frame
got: 207433.8 kWh
